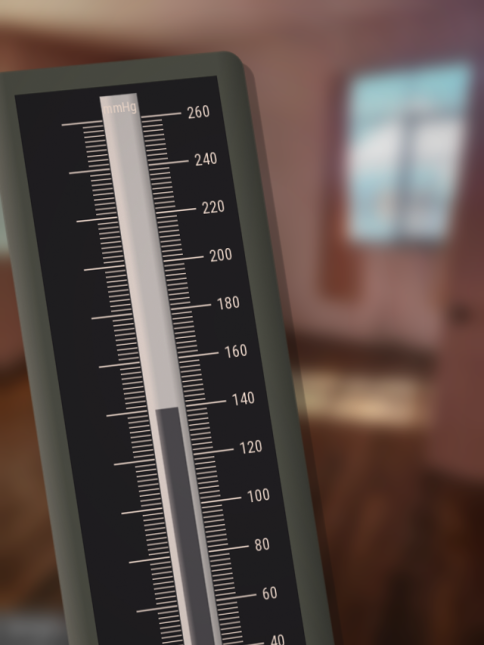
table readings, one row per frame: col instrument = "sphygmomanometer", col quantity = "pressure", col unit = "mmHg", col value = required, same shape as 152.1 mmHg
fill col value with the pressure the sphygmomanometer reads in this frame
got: 140 mmHg
